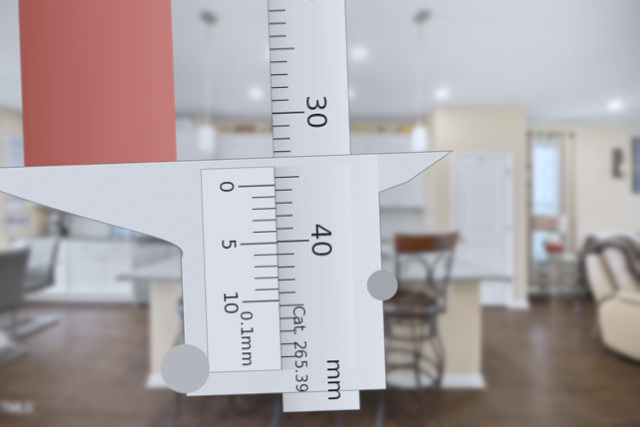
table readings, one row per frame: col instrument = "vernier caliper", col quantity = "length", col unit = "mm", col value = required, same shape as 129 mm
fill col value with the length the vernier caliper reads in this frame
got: 35.6 mm
